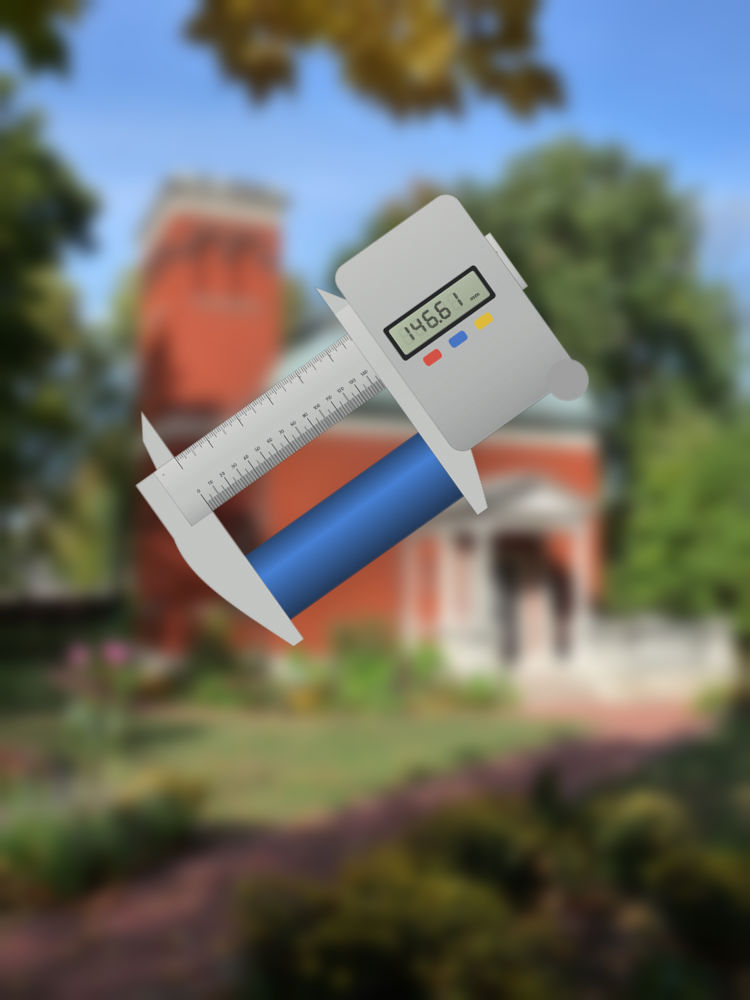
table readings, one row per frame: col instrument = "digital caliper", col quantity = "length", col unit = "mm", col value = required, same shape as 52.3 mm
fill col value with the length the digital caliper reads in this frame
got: 146.61 mm
